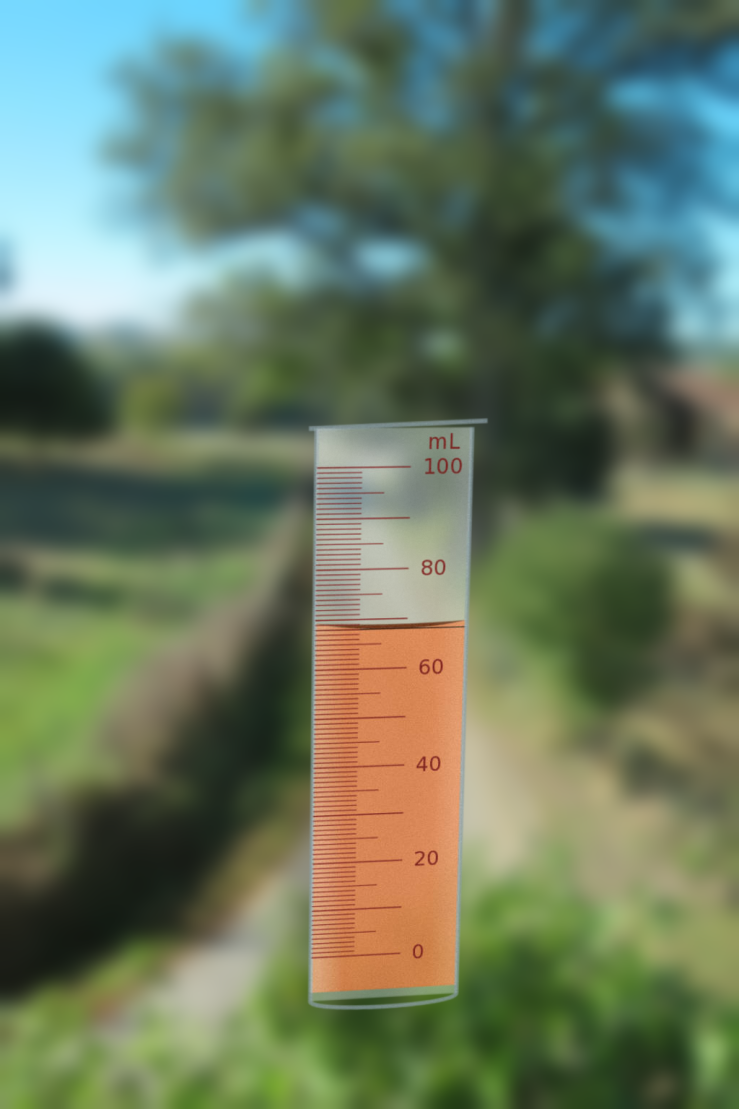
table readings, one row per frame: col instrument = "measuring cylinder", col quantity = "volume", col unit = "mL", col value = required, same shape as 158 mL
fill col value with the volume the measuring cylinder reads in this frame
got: 68 mL
